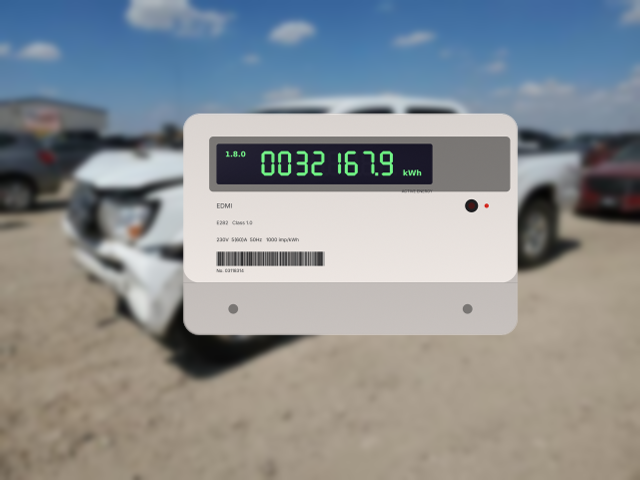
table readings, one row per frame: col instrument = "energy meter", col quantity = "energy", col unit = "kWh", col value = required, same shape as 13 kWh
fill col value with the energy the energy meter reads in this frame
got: 32167.9 kWh
